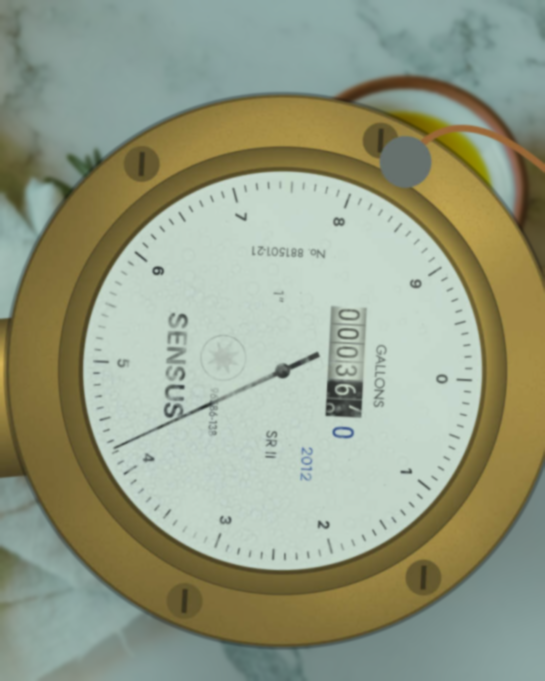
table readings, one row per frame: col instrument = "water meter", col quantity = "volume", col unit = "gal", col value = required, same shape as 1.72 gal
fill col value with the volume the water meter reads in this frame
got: 3674.2 gal
